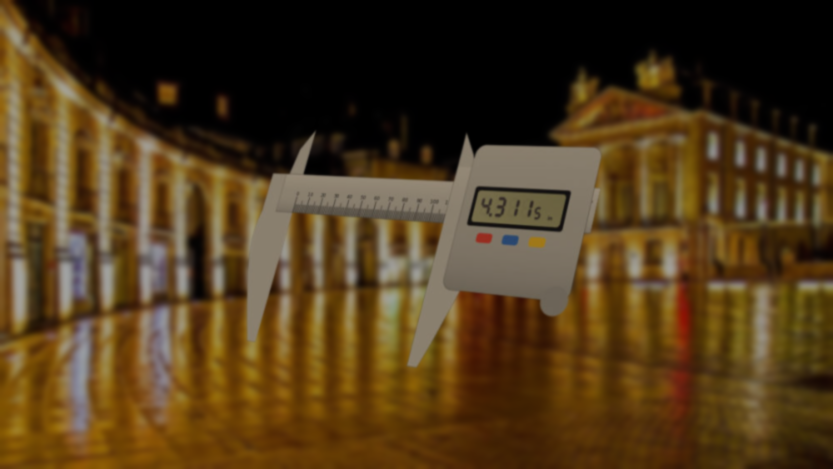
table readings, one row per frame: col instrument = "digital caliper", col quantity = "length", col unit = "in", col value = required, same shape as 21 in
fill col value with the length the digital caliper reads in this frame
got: 4.3115 in
